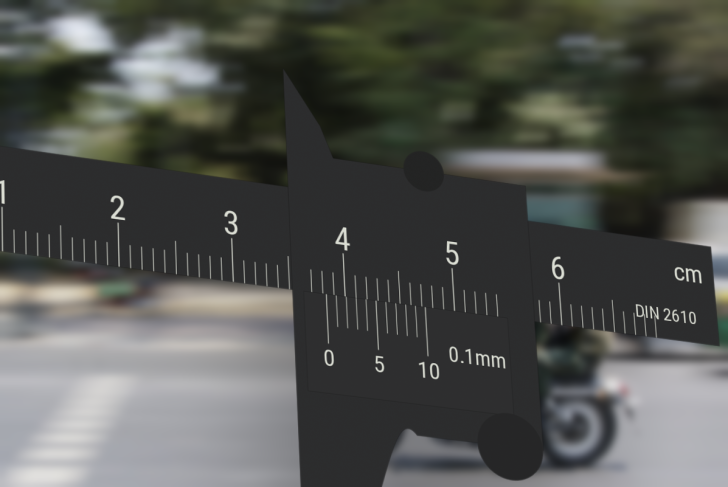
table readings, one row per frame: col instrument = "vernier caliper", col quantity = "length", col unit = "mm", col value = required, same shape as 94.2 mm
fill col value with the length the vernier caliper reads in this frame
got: 38.3 mm
